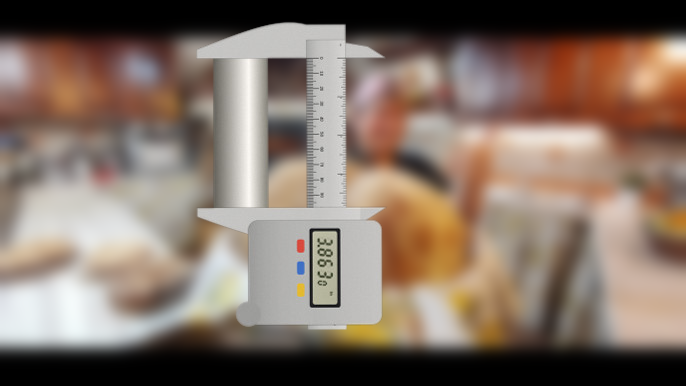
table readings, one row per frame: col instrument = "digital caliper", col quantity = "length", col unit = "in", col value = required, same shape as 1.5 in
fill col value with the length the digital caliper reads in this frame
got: 3.8630 in
